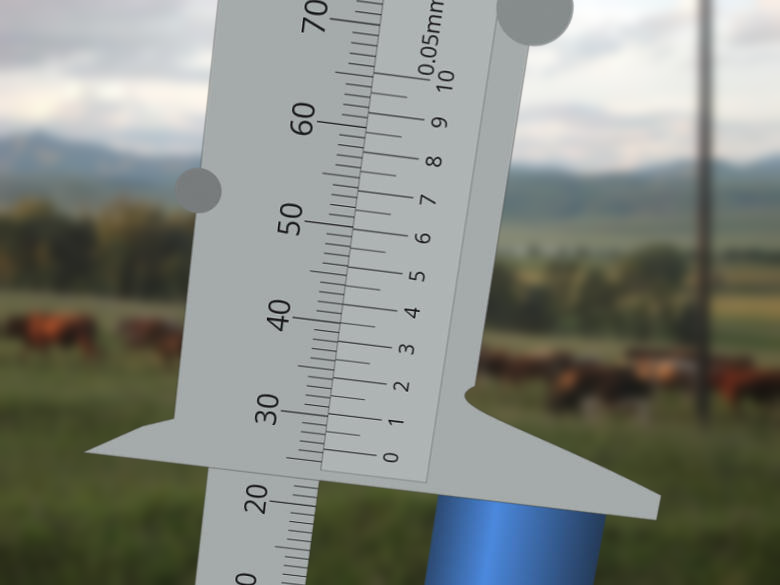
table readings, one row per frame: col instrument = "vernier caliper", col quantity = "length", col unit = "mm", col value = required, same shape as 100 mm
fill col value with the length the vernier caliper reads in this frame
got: 26.4 mm
